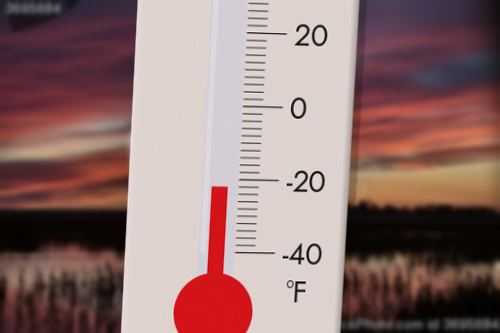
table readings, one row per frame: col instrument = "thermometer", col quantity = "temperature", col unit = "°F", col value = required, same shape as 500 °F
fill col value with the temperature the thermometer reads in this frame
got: -22 °F
